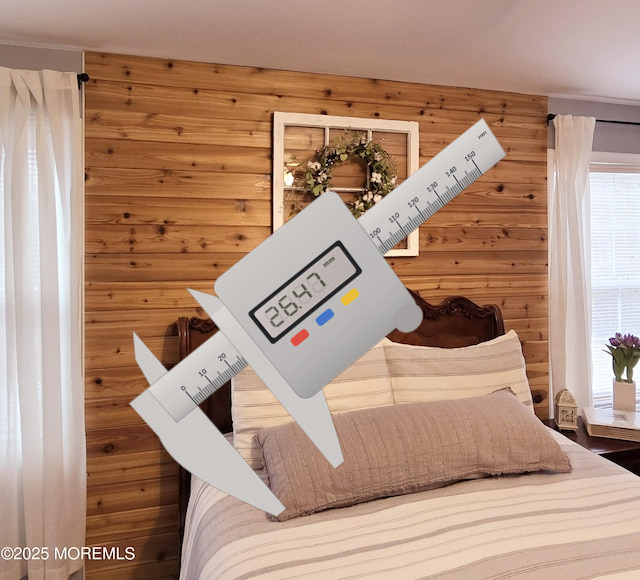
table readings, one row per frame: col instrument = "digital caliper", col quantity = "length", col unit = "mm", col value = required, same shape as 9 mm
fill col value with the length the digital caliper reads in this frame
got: 26.47 mm
